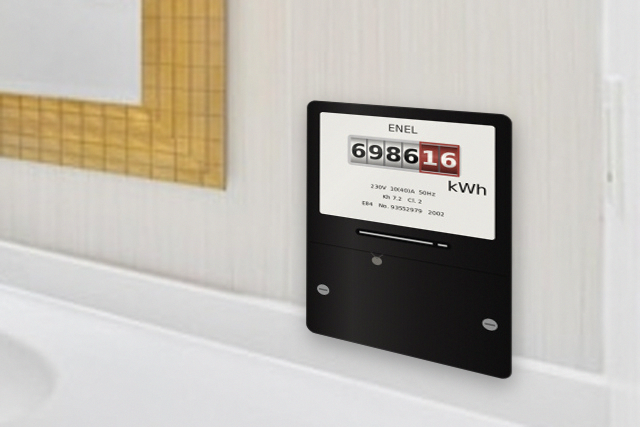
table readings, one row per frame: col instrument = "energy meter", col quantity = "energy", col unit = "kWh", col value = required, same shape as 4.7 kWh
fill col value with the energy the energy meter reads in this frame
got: 6986.16 kWh
